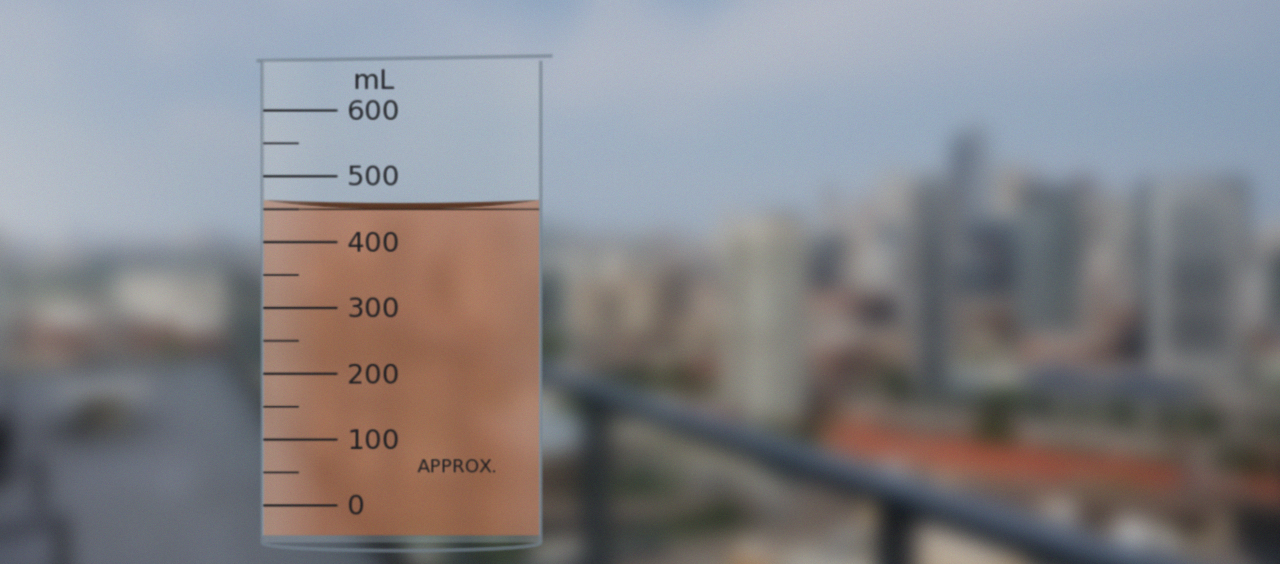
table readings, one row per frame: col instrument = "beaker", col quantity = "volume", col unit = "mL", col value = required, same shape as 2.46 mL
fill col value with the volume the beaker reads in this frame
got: 450 mL
